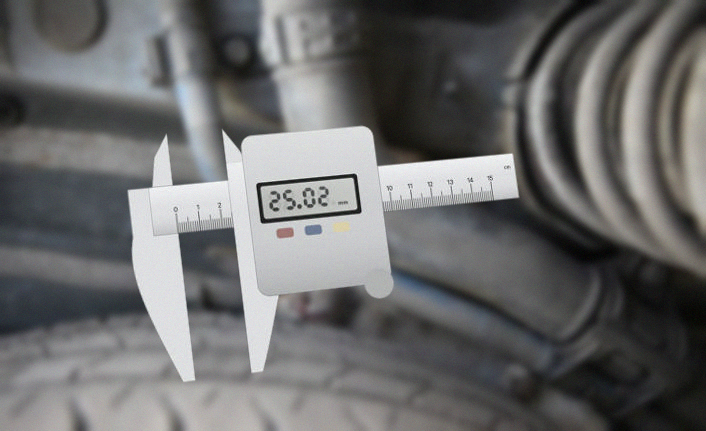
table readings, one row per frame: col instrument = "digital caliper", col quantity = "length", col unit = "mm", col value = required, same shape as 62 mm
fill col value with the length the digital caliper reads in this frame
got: 25.02 mm
